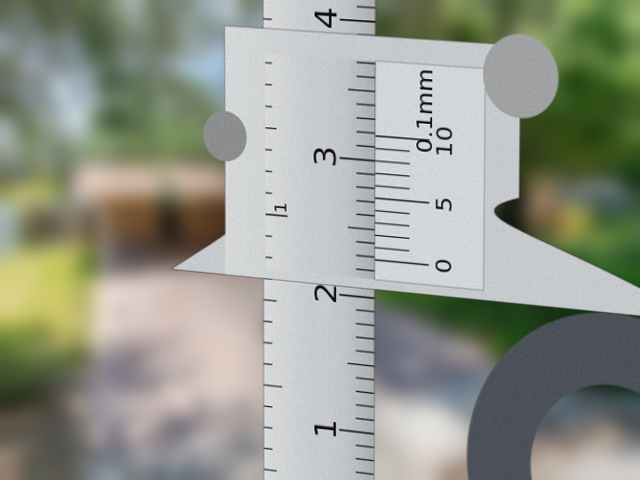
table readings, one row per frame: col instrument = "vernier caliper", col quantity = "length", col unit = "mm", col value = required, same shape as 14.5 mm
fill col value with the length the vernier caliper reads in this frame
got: 22.8 mm
